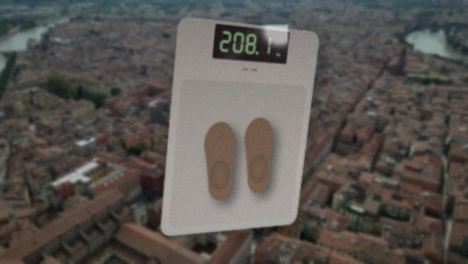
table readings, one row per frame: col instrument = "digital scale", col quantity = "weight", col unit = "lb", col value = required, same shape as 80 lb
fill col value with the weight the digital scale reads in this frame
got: 208.1 lb
